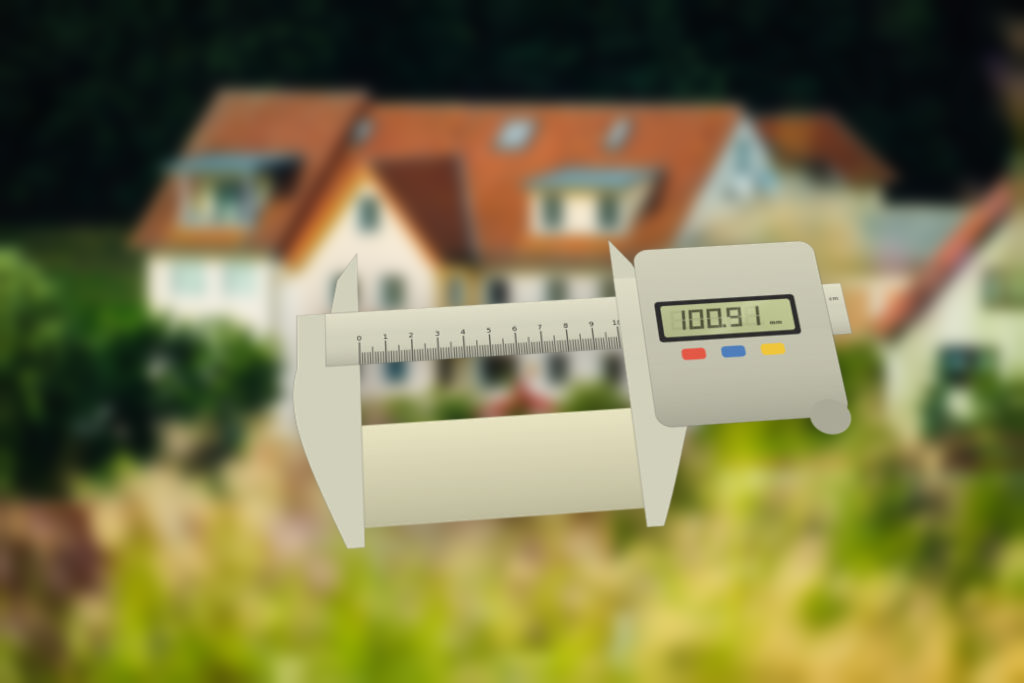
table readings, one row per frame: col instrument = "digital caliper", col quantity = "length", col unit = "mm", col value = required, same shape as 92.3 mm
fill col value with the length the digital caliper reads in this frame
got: 100.91 mm
